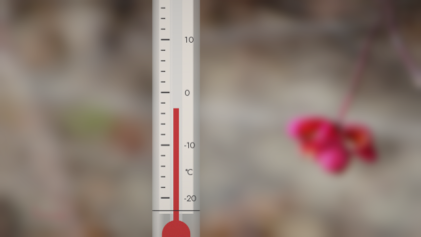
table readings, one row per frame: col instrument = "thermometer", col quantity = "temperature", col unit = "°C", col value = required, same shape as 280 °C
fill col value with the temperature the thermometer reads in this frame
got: -3 °C
